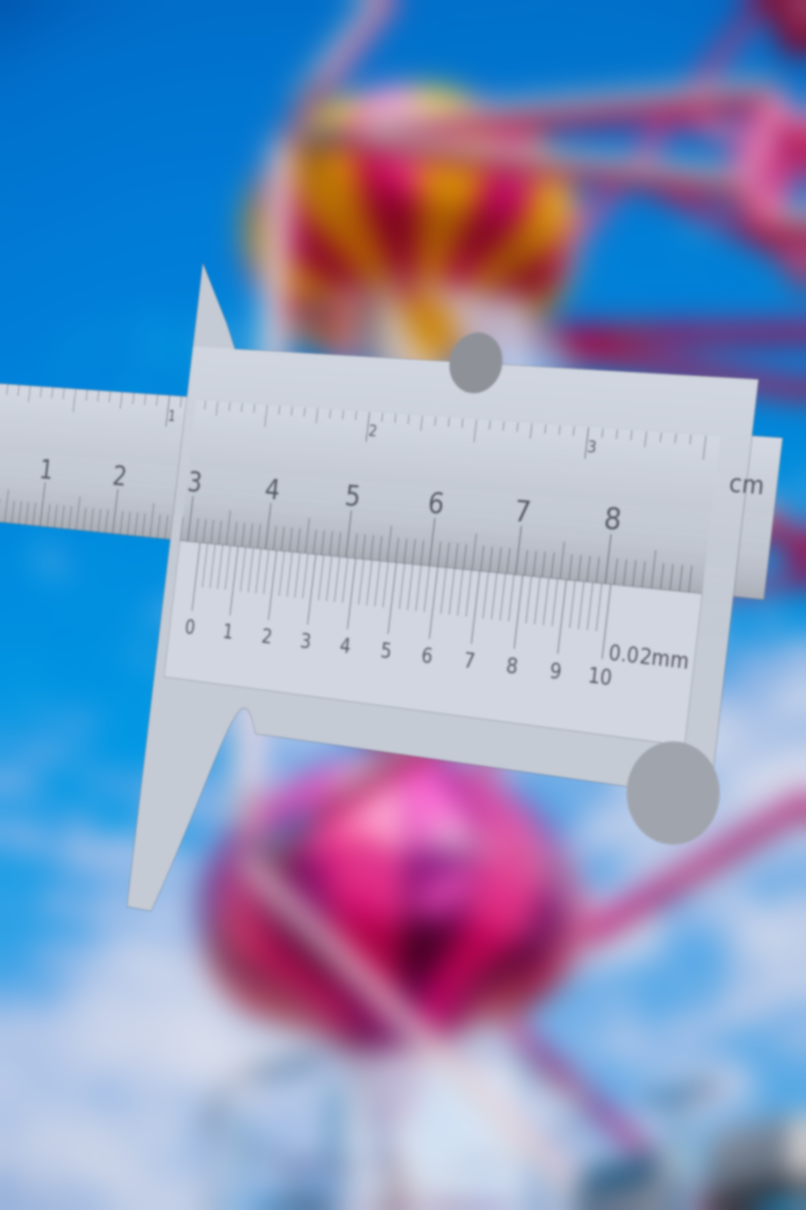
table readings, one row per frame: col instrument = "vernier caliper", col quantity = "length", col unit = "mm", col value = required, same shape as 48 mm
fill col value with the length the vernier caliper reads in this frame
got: 31.6 mm
